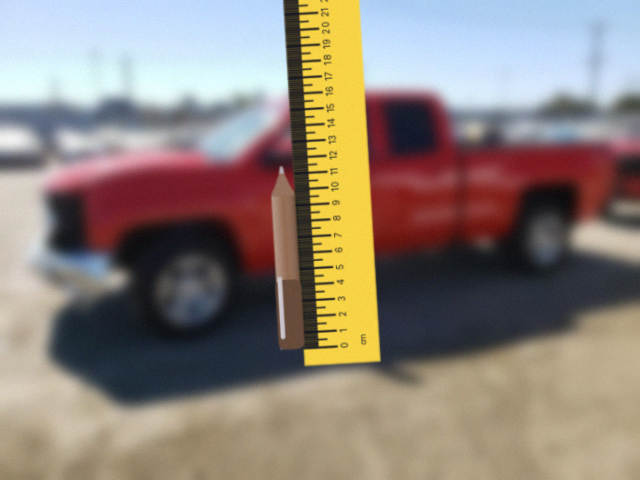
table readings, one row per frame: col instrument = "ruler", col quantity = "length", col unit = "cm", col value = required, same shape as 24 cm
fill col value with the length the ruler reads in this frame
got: 11.5 cm
